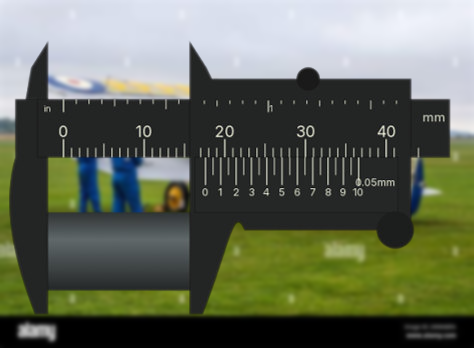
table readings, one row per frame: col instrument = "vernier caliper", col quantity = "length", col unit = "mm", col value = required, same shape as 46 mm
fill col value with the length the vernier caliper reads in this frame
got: 17.6 mm
